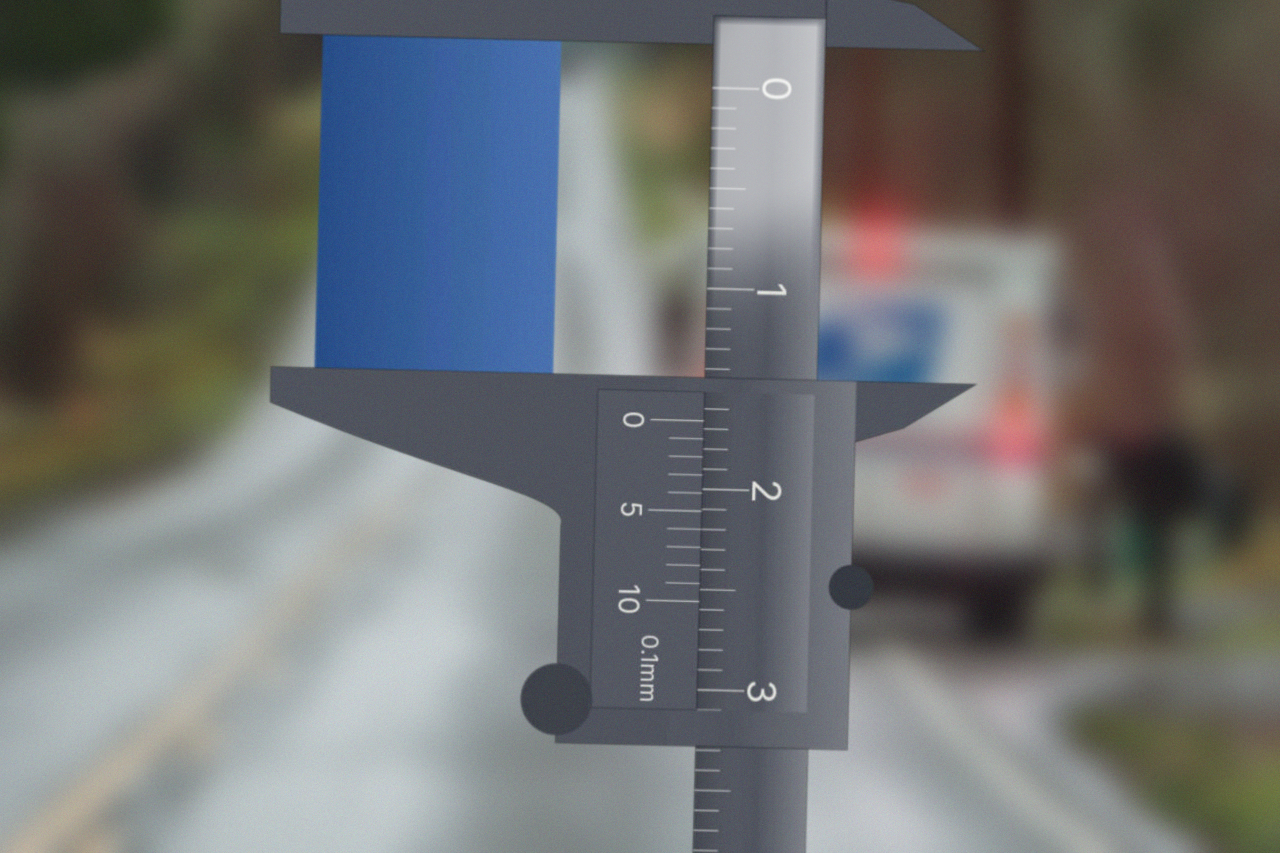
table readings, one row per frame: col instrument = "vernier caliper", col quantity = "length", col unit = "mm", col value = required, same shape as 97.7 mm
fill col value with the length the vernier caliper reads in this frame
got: 16.6 mm
